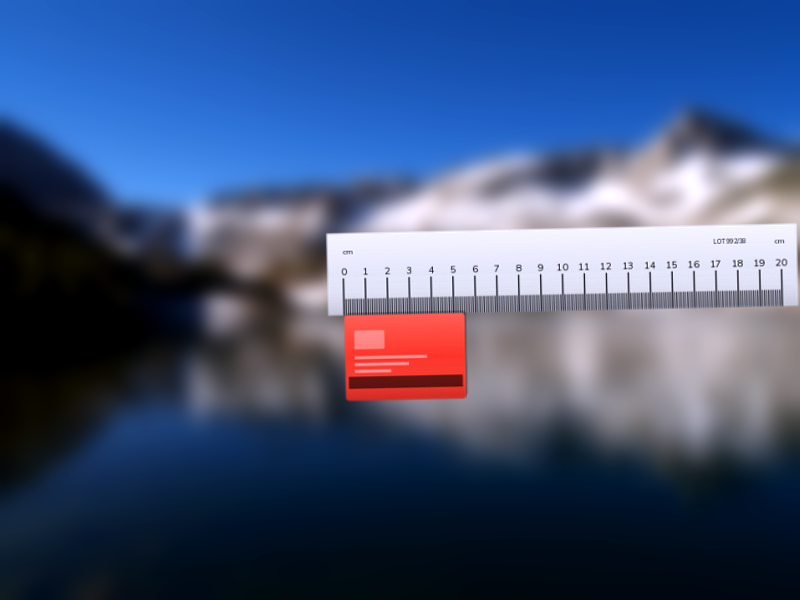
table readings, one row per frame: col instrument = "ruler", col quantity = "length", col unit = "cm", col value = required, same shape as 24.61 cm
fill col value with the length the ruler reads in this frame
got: 5.5 cm
